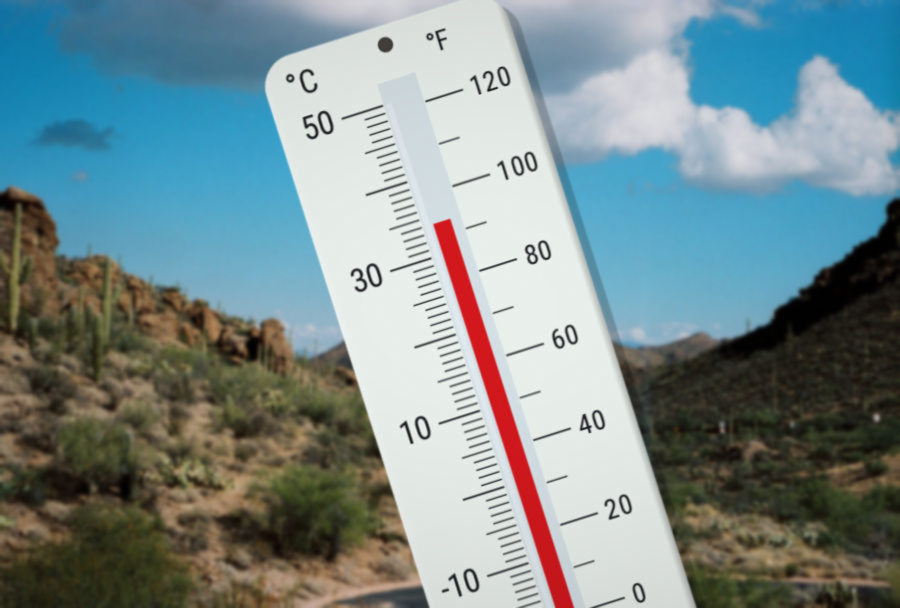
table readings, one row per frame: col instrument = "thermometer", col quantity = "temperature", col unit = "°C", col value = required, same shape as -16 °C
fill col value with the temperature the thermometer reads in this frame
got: 34 °C
